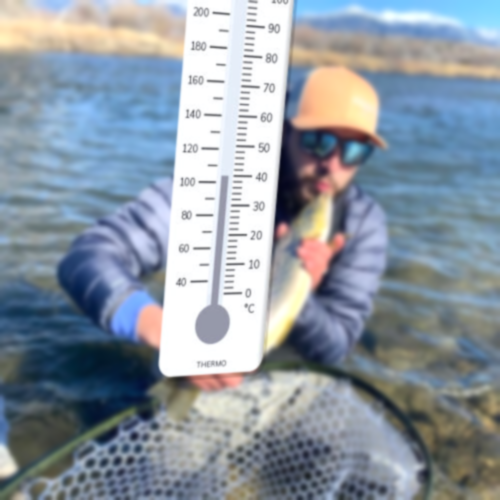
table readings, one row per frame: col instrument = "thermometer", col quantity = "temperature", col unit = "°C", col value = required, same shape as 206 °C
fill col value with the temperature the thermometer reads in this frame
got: 40 °C
